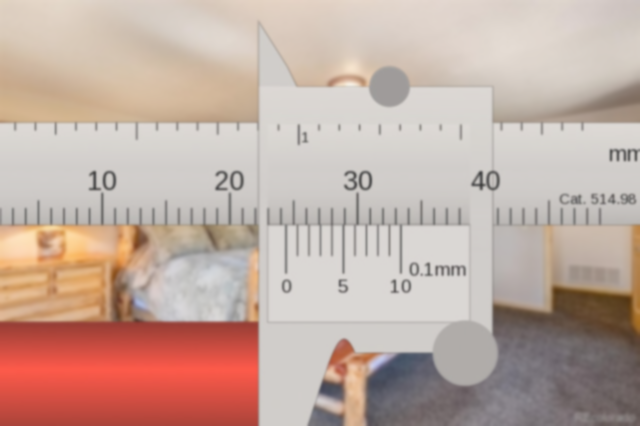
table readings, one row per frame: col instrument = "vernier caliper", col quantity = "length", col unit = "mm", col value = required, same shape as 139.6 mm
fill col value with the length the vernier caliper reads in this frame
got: 24.4 mm
